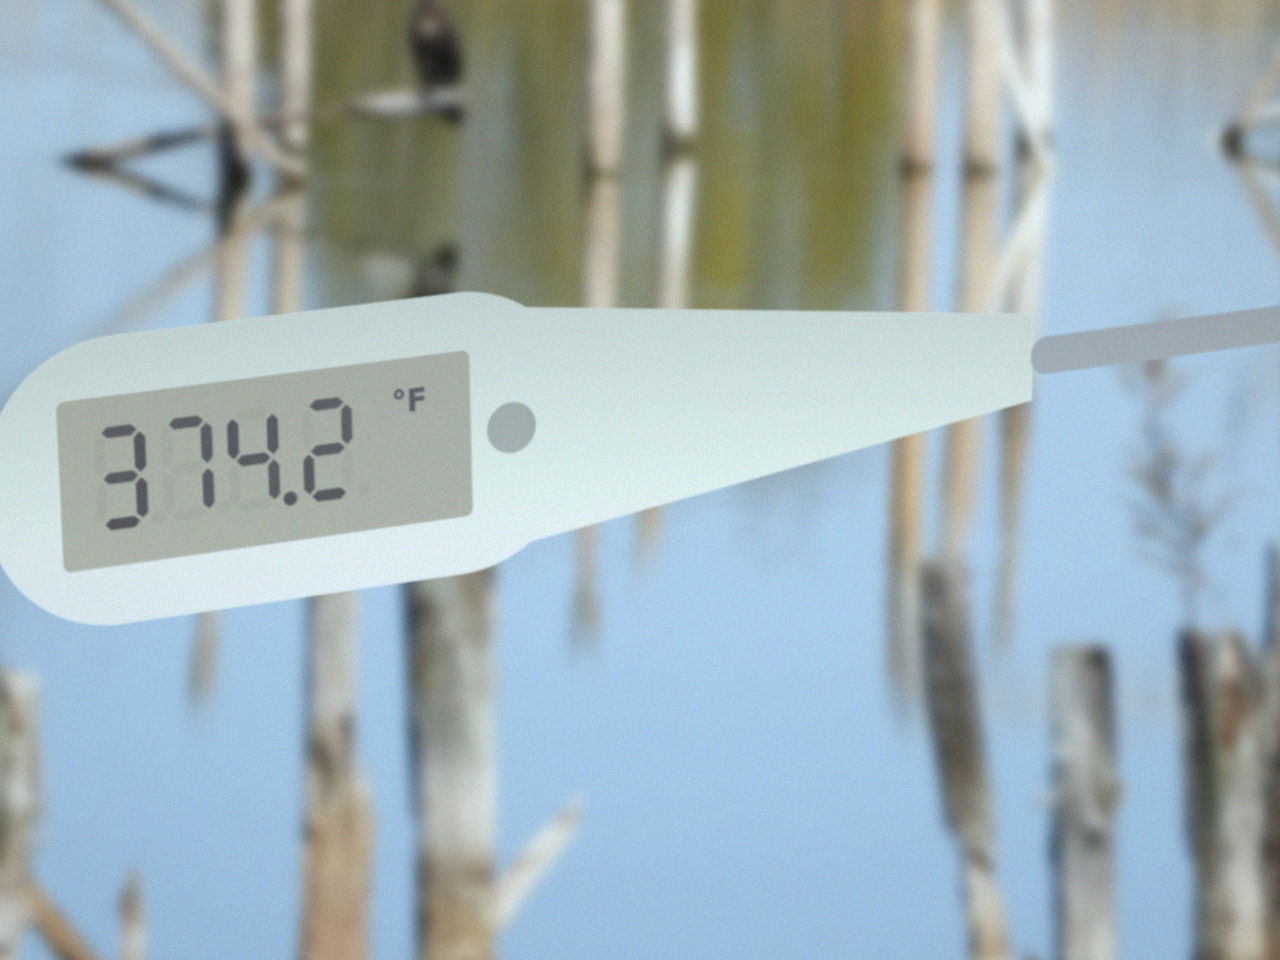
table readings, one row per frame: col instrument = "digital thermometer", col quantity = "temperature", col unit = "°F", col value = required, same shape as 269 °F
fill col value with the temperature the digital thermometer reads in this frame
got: 374.2 °F
